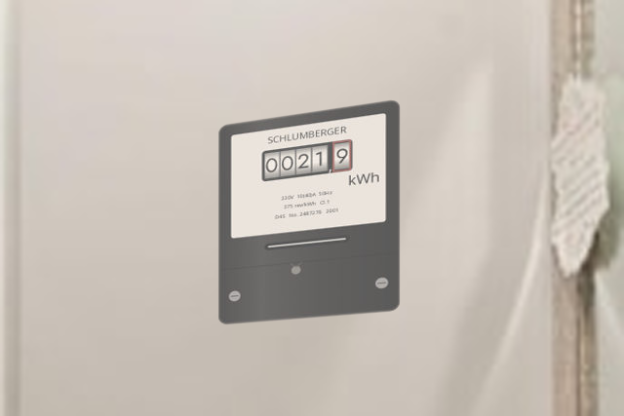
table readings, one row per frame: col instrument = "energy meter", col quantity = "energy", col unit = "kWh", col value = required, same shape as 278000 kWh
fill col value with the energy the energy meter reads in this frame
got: 21.9 kWh
